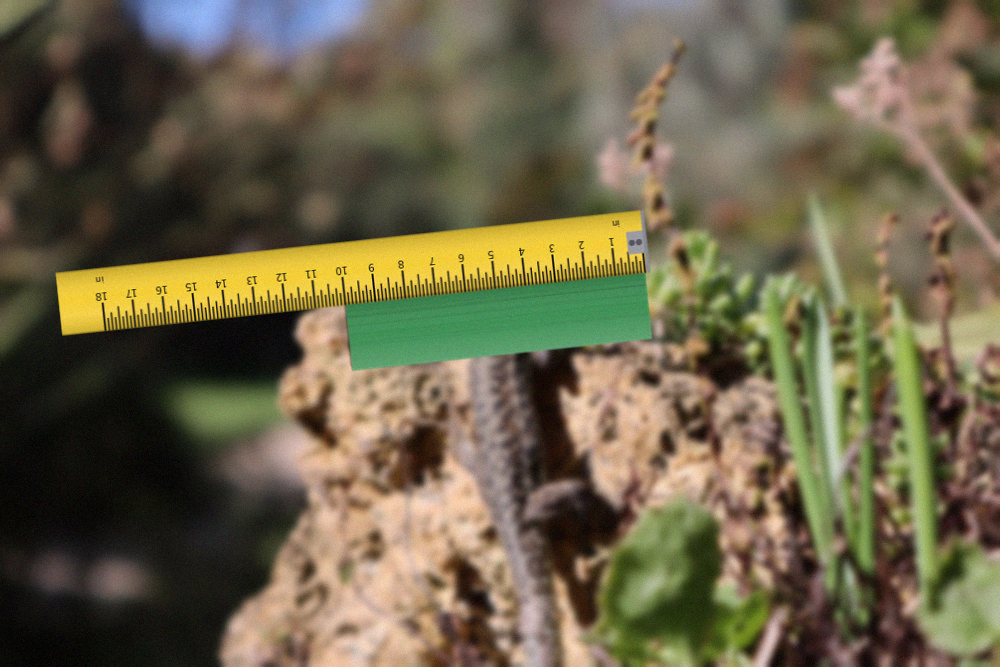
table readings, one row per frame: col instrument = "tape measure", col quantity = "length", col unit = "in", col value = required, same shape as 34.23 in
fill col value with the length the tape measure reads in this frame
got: 10 in
